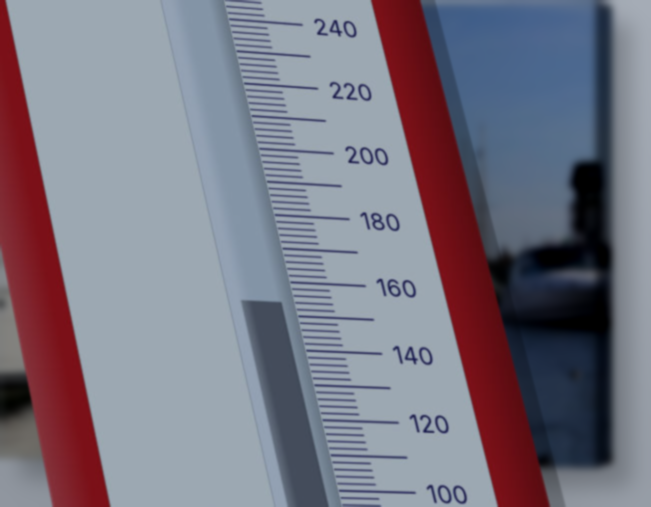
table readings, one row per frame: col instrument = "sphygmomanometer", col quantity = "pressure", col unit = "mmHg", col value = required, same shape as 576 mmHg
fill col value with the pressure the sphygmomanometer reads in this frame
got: 154 mmHg
